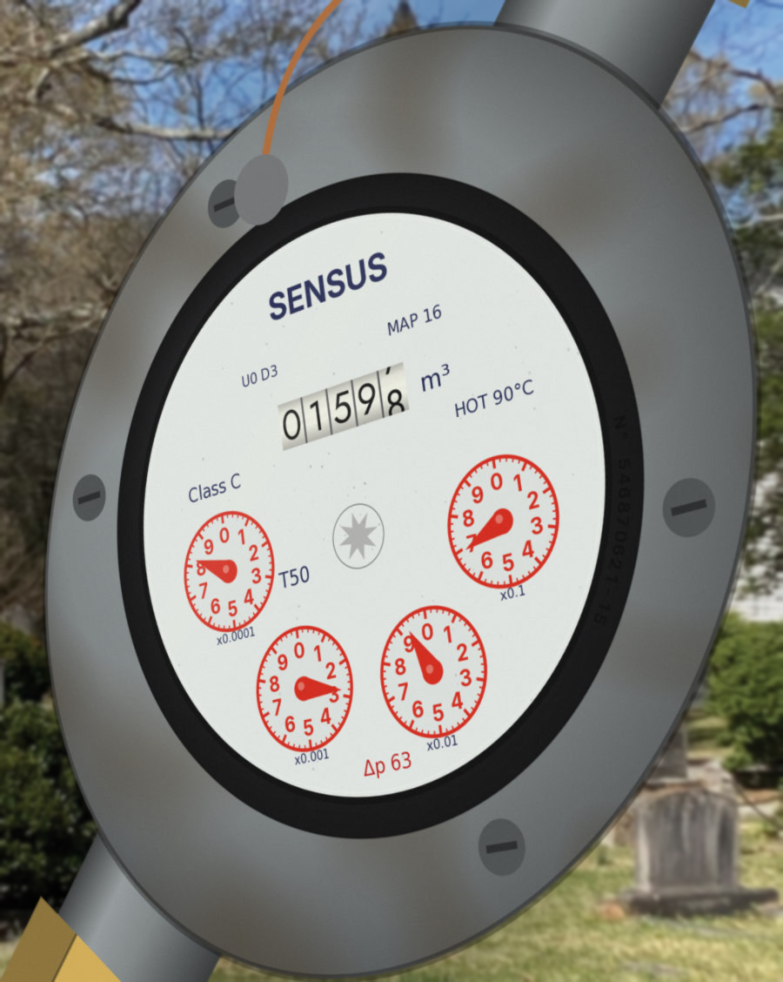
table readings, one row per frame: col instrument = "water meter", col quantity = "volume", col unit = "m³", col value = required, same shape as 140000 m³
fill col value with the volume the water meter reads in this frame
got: 1597.6928 m³
